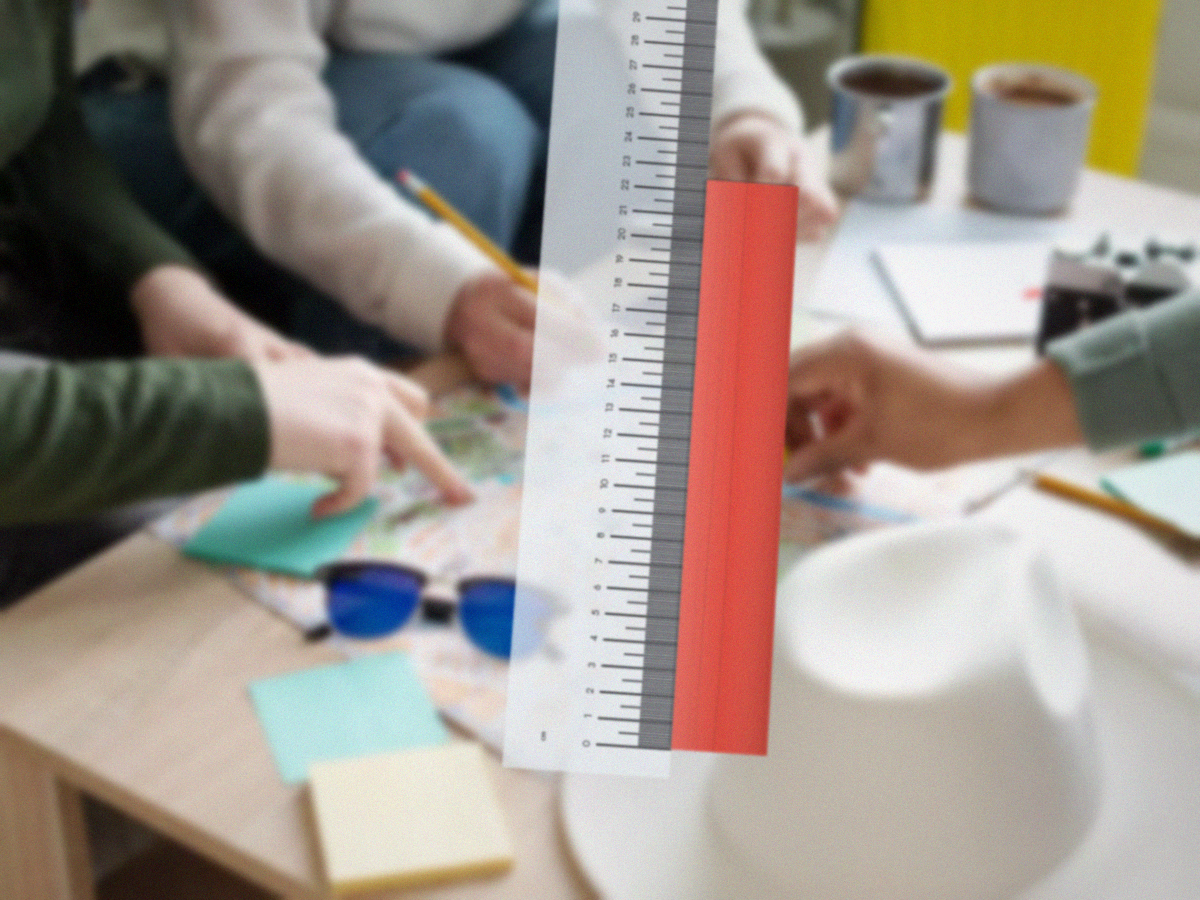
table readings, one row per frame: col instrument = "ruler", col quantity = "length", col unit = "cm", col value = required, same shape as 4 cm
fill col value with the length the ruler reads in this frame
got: 22.5 cm
